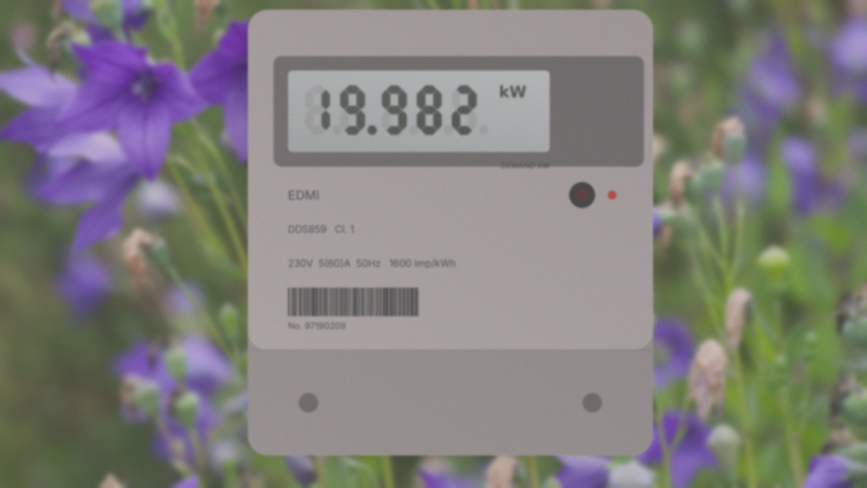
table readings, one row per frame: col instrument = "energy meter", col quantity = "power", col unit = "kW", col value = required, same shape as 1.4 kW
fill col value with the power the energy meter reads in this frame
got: 19.982 kW
